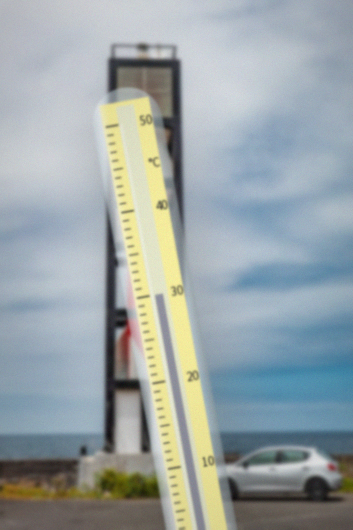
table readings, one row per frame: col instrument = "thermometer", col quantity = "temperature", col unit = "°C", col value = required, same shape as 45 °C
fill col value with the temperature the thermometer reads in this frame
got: 30 °C
